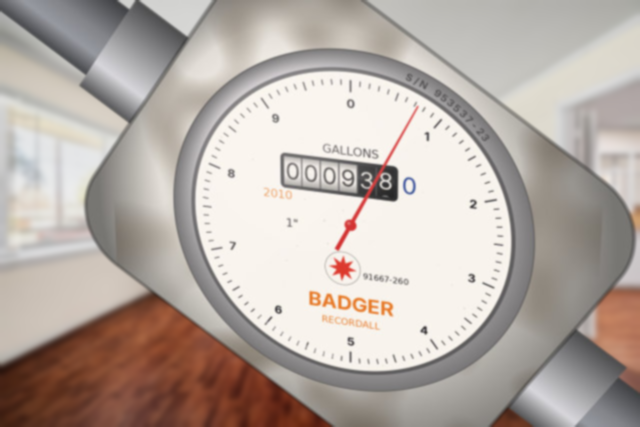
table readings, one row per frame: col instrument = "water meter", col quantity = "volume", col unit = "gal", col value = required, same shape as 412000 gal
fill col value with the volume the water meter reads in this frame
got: 9380.7 gal
